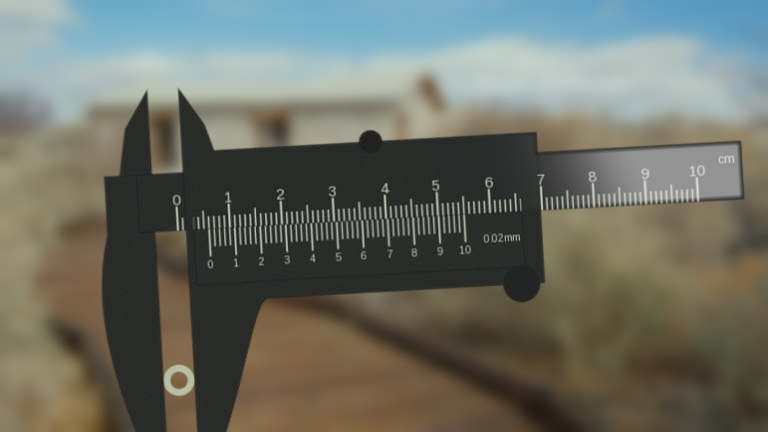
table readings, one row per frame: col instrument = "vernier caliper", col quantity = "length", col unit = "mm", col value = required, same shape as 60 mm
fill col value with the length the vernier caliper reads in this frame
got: 6.0 mm
